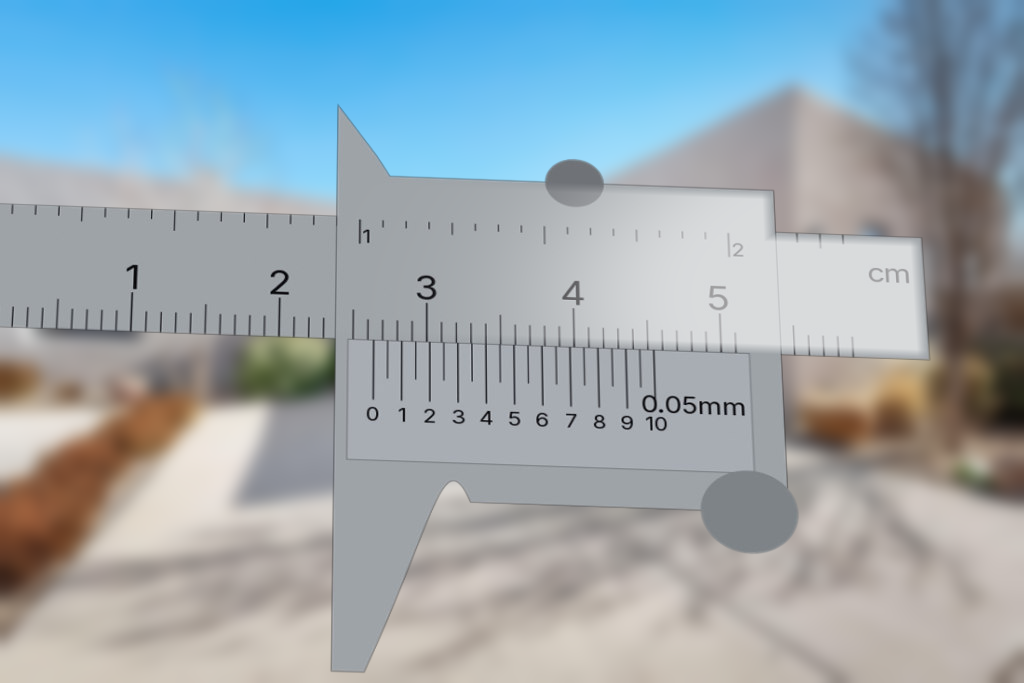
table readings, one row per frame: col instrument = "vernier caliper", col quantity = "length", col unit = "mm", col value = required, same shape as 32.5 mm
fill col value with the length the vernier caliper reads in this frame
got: 26.4 mm
